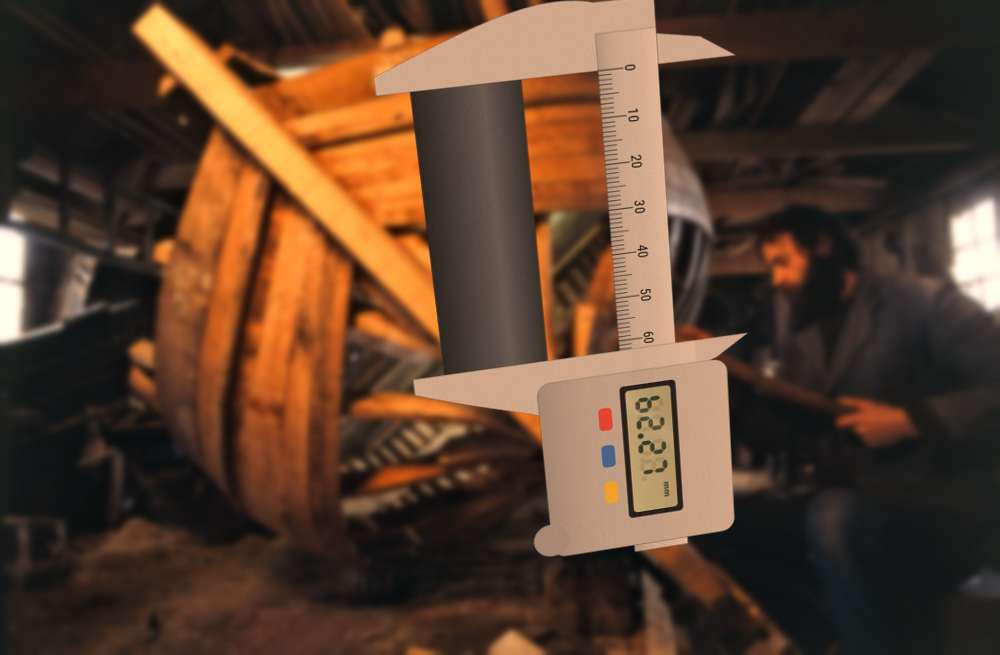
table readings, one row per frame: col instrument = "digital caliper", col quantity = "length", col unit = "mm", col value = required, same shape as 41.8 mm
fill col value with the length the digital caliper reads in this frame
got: 62.27 mm
